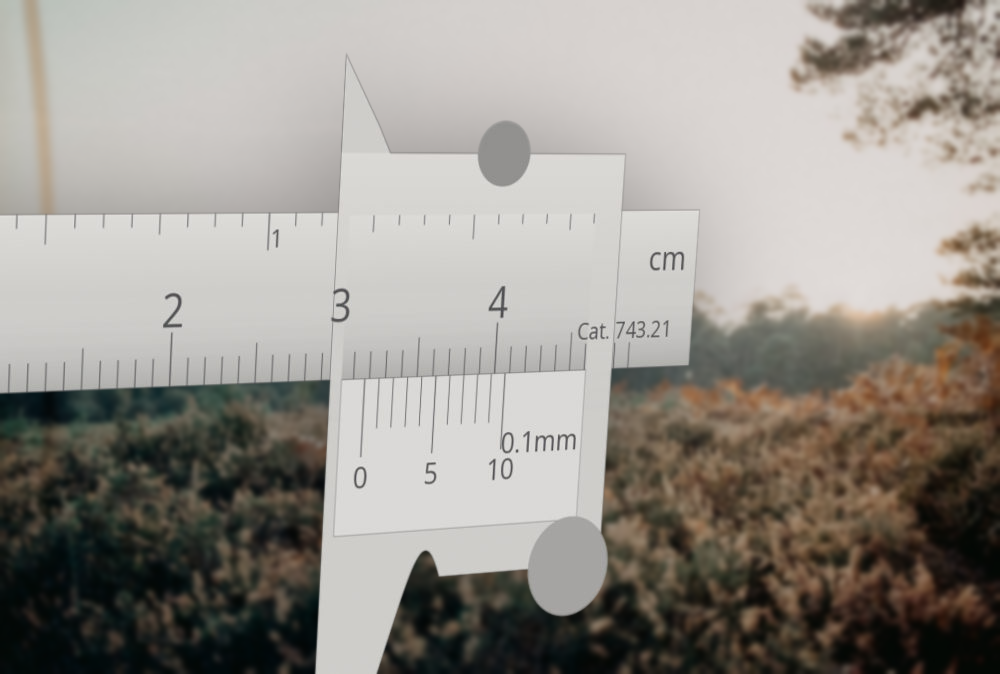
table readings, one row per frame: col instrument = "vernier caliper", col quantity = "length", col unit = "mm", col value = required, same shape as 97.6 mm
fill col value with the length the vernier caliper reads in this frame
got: 31.7 mm
